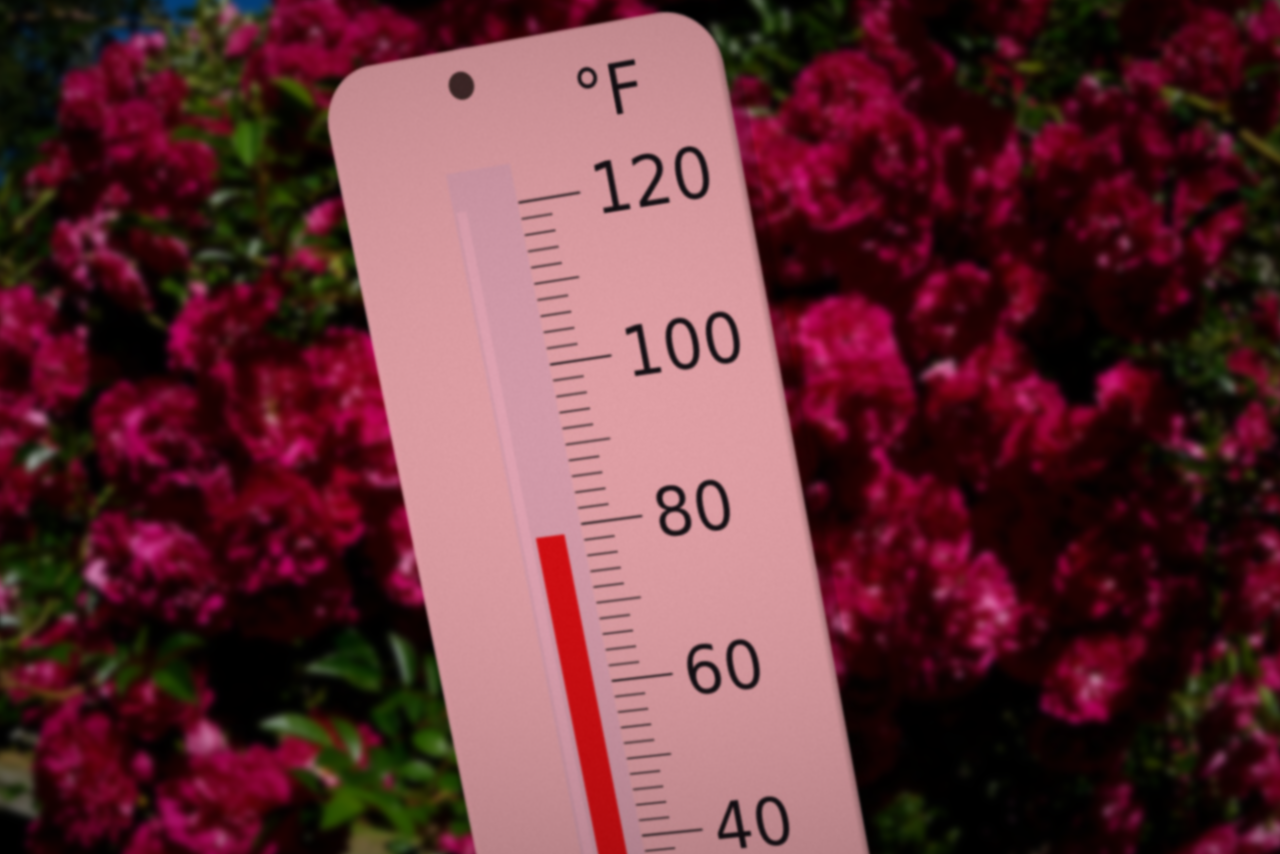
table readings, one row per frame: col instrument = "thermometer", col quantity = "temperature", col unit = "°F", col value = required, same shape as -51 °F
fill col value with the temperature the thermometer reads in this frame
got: 79 °F
